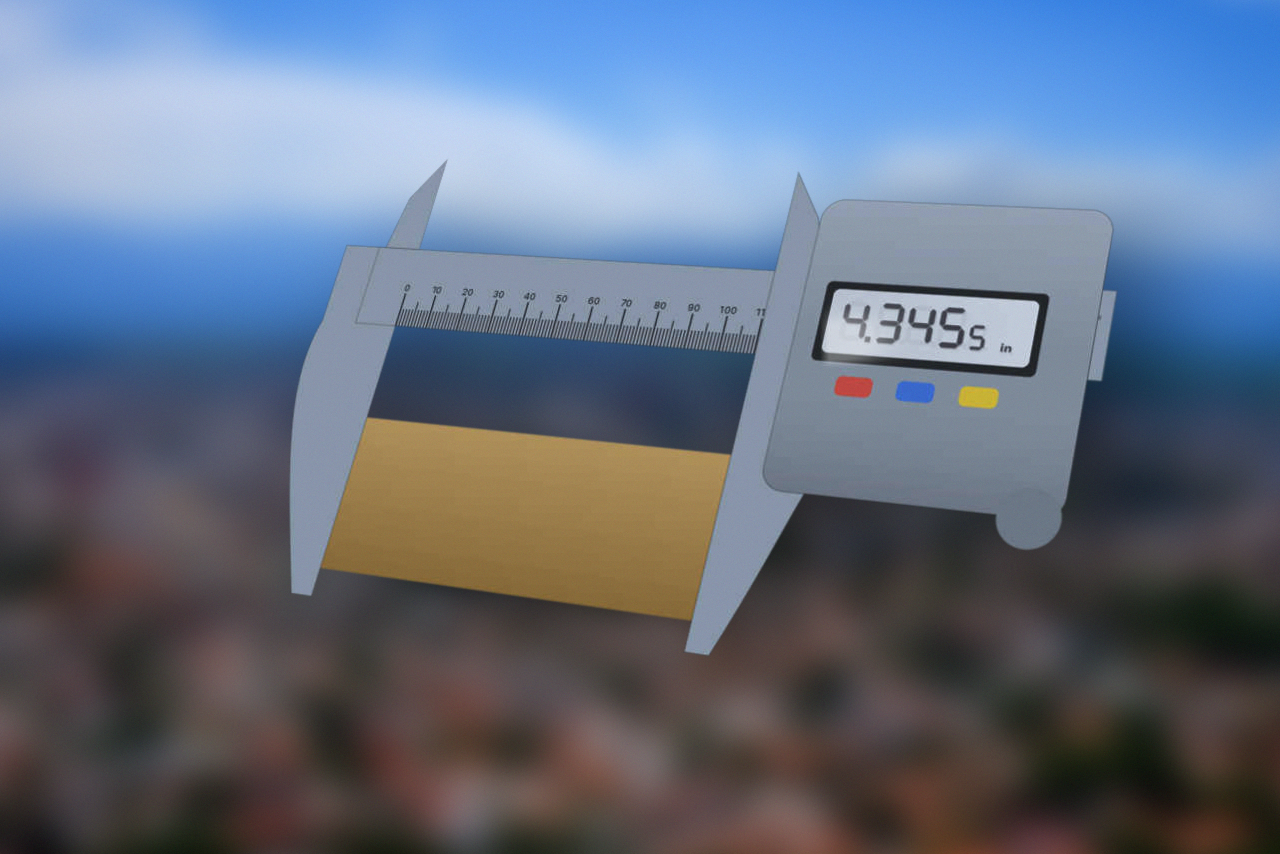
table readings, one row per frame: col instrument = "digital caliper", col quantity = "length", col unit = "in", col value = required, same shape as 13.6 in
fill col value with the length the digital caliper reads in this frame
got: 4.3455 in
